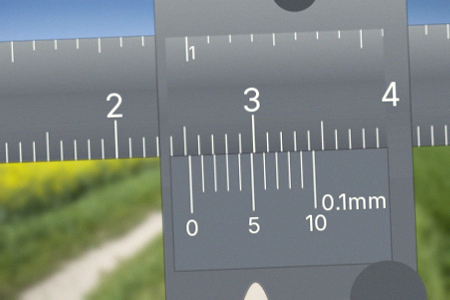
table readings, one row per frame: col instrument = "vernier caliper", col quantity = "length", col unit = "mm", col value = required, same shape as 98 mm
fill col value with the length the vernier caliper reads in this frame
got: 25.3 mm
